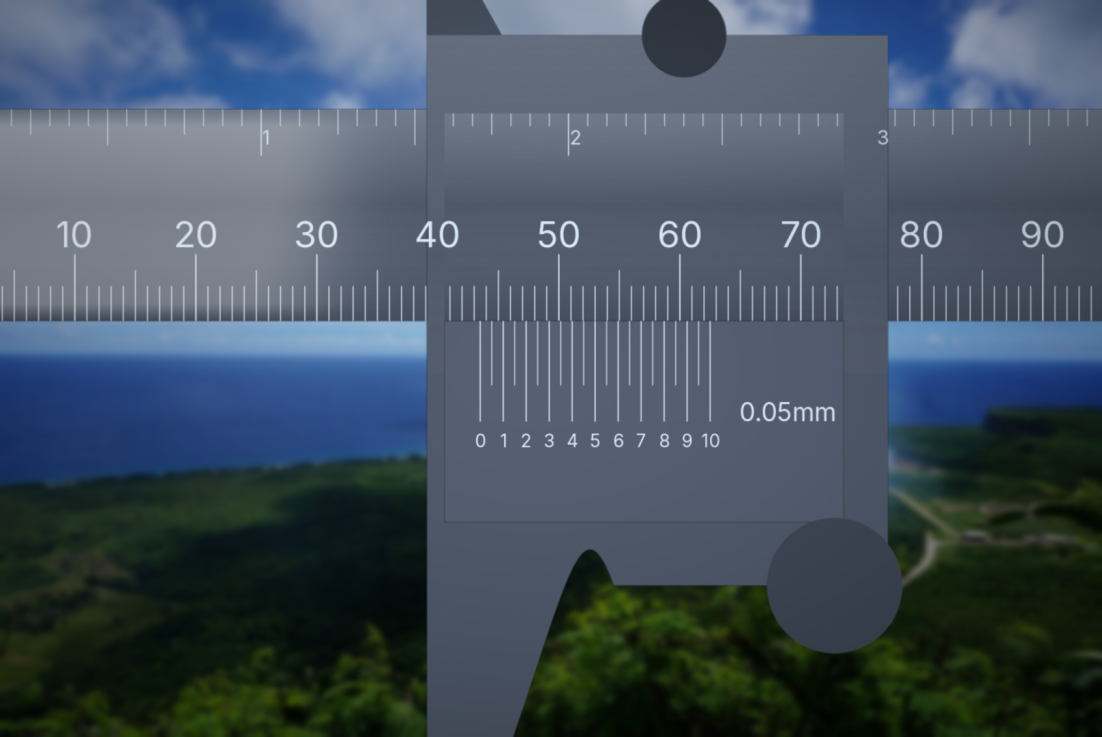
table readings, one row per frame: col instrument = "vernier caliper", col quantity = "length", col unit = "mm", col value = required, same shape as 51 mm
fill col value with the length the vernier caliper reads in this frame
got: 43.5 mm
